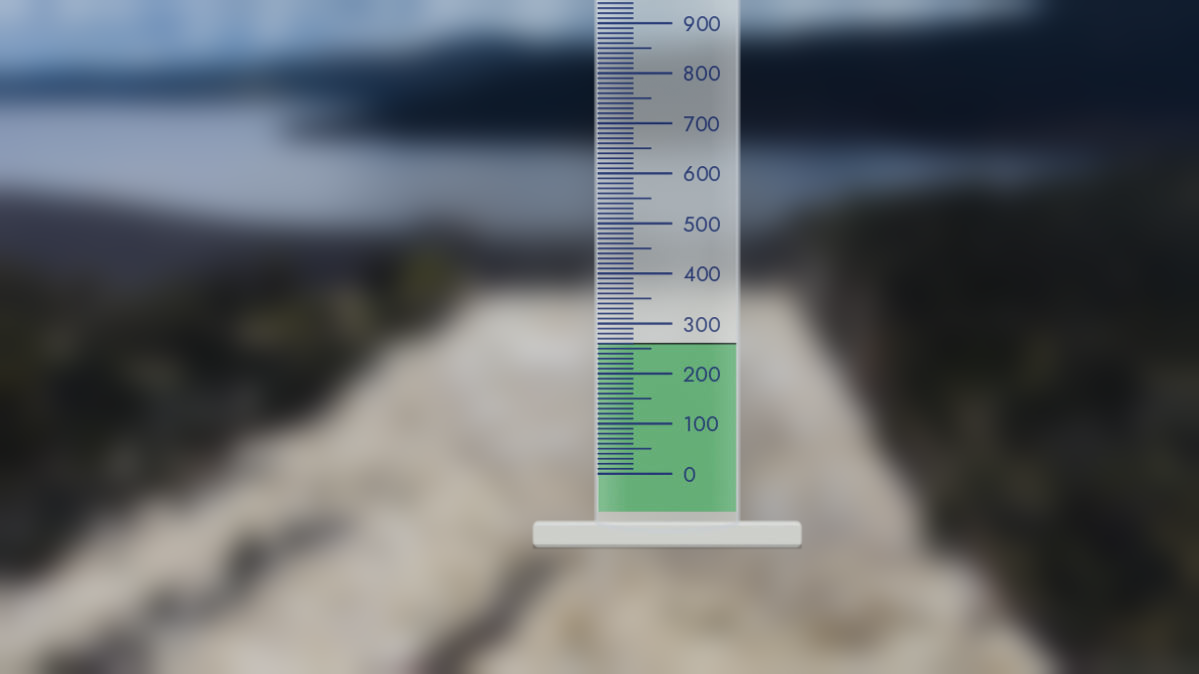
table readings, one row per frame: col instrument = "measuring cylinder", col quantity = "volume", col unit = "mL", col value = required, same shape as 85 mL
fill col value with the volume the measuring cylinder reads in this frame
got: 260 mL
